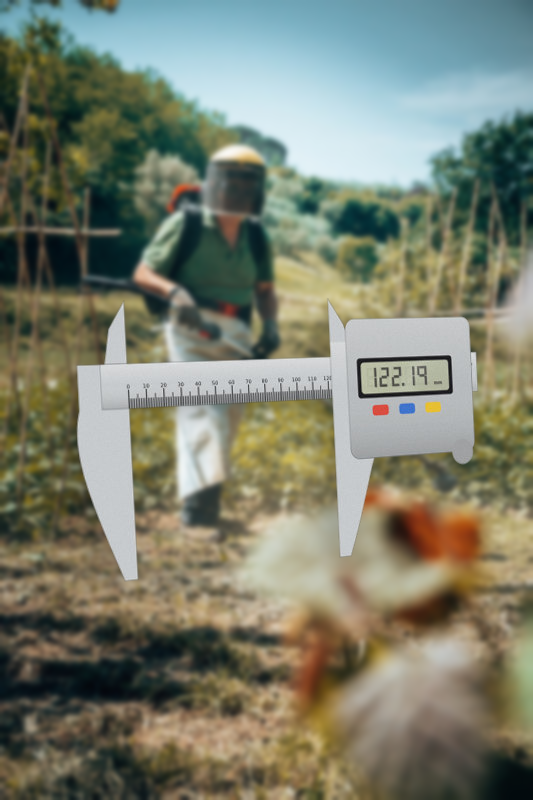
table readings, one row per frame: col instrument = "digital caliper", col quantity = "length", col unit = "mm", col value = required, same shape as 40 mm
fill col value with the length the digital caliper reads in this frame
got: 122.19 mm
